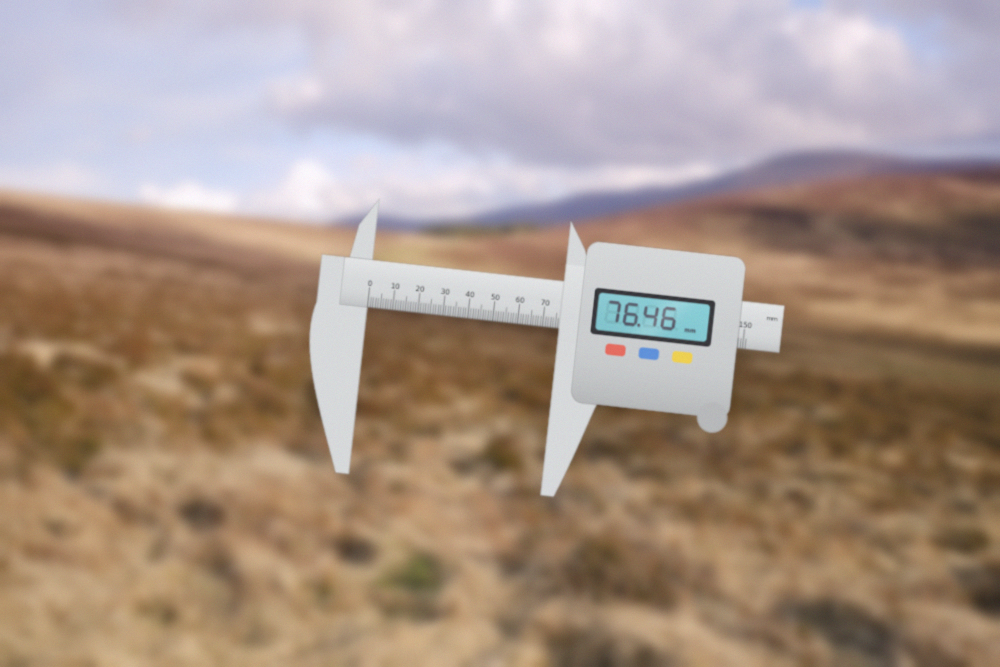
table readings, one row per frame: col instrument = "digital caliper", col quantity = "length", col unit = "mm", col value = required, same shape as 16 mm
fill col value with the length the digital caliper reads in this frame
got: 76.46 mm
